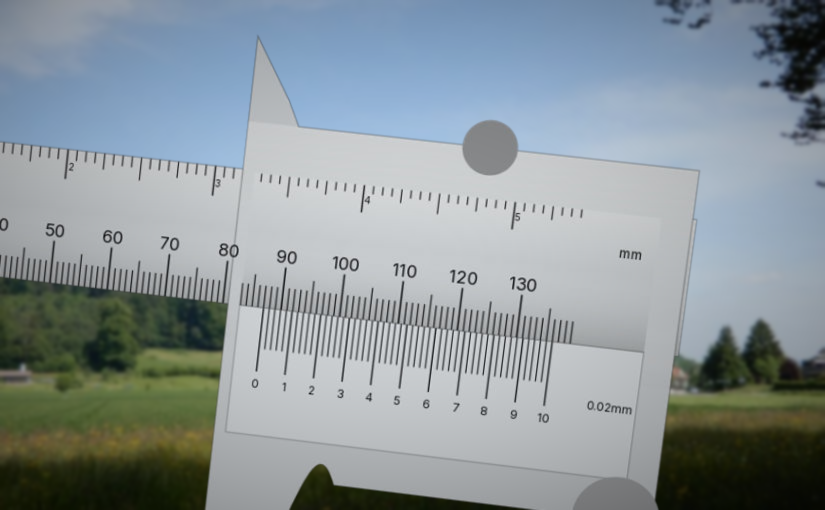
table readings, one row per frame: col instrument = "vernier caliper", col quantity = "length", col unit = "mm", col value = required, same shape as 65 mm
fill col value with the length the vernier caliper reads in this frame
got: 87.0 mm
